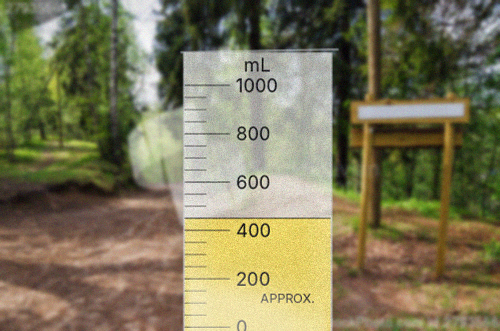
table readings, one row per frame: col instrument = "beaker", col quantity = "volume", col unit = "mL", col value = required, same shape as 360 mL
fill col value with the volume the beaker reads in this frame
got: 450 mL
